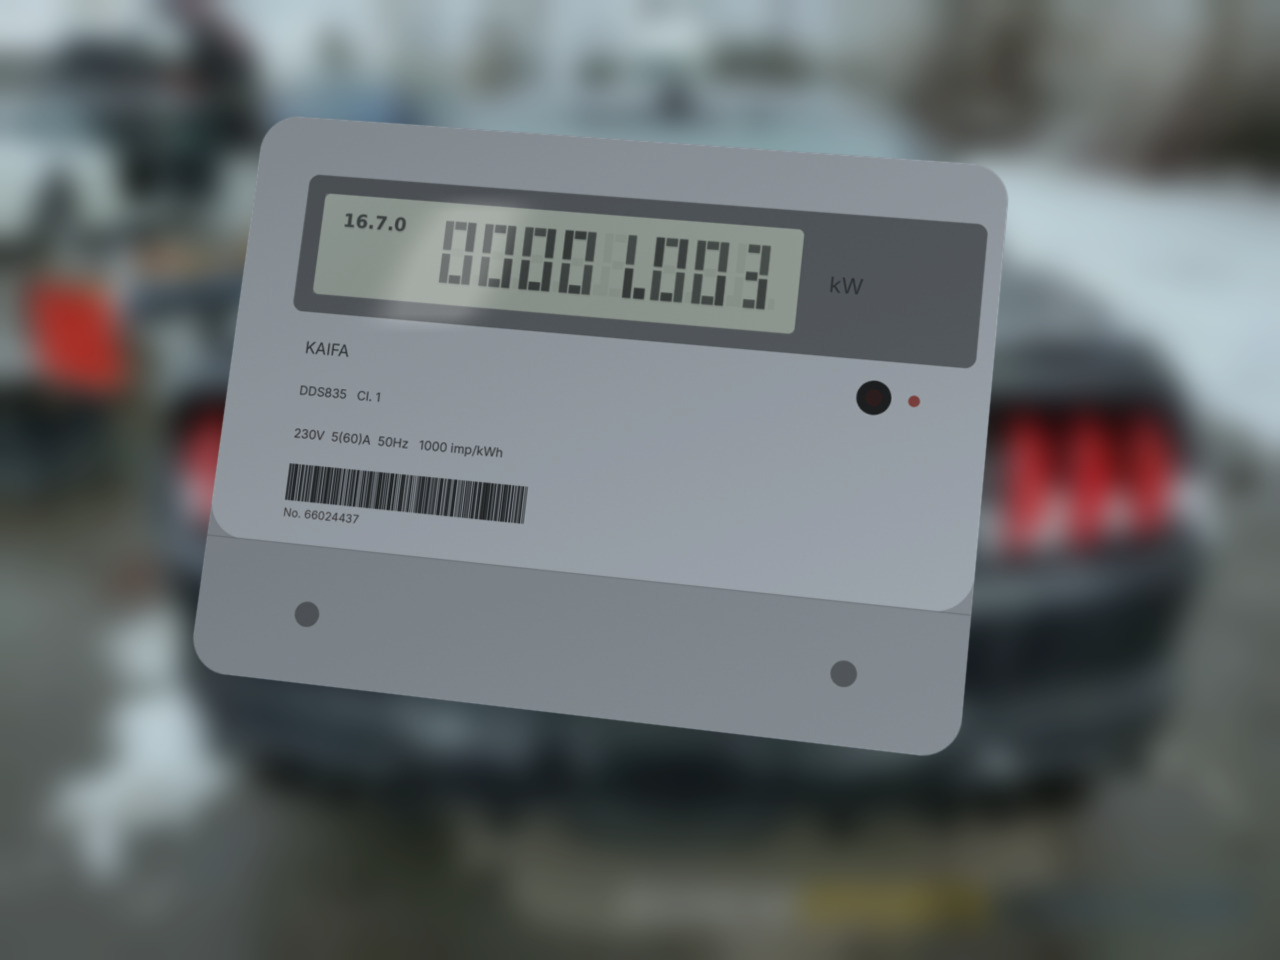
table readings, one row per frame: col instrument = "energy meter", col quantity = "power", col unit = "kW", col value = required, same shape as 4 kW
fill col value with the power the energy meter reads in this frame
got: 1.003 kW
